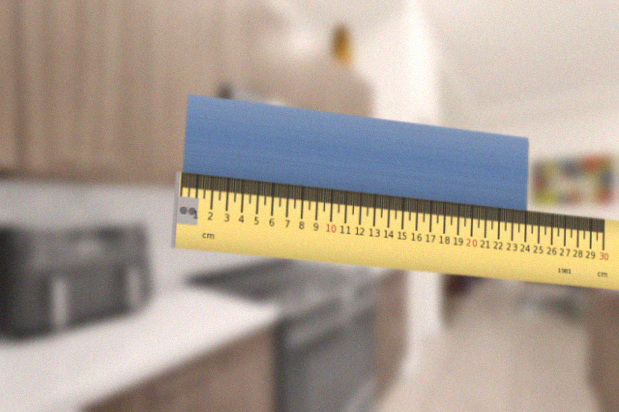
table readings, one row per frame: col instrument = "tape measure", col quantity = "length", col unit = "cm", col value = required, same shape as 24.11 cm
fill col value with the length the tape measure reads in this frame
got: 24 cm
